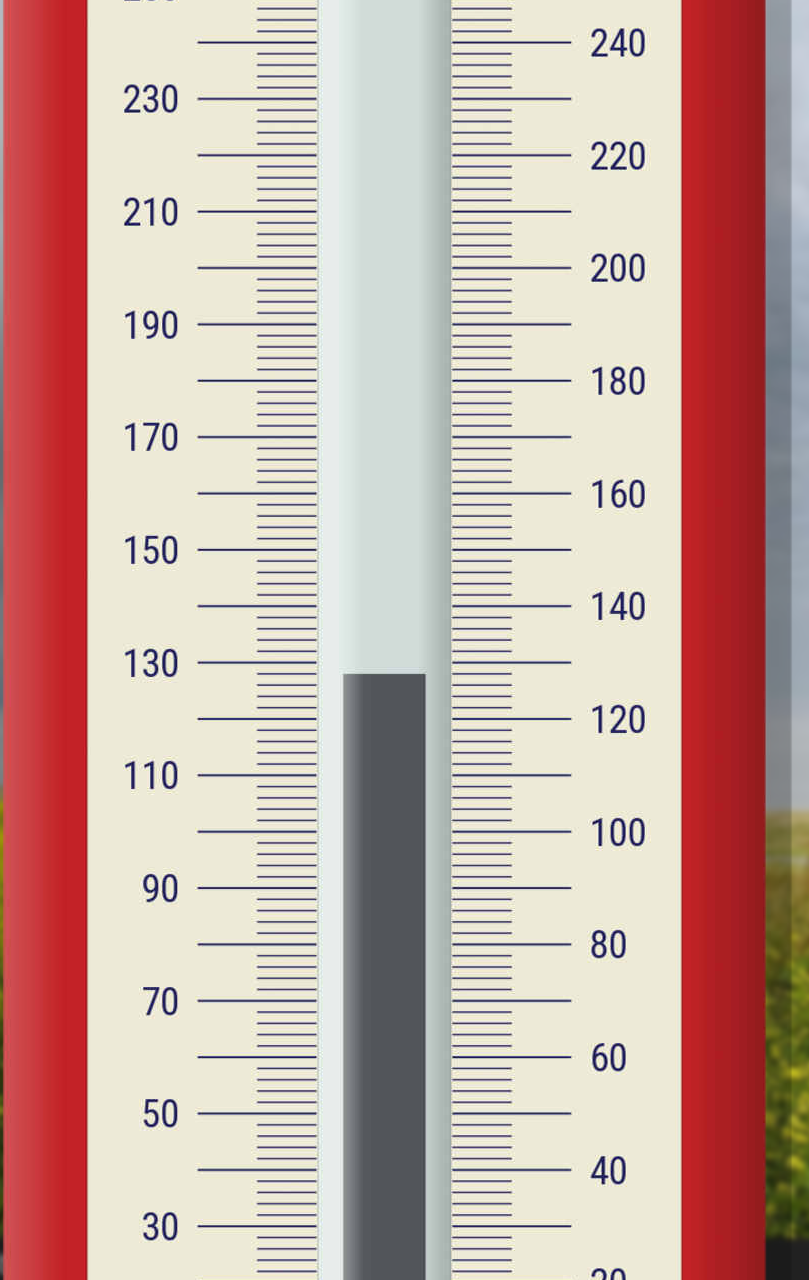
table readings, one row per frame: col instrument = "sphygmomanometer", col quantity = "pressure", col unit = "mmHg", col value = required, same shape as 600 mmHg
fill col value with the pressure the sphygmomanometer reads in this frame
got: 128 mmHg
